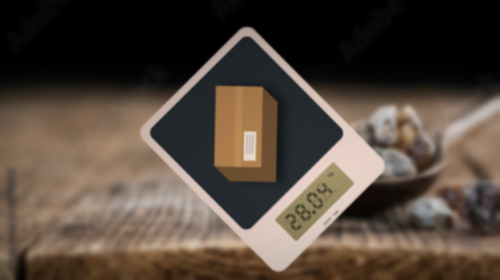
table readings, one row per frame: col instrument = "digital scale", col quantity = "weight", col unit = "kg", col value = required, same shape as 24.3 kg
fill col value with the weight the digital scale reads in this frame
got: 28.04 kg
